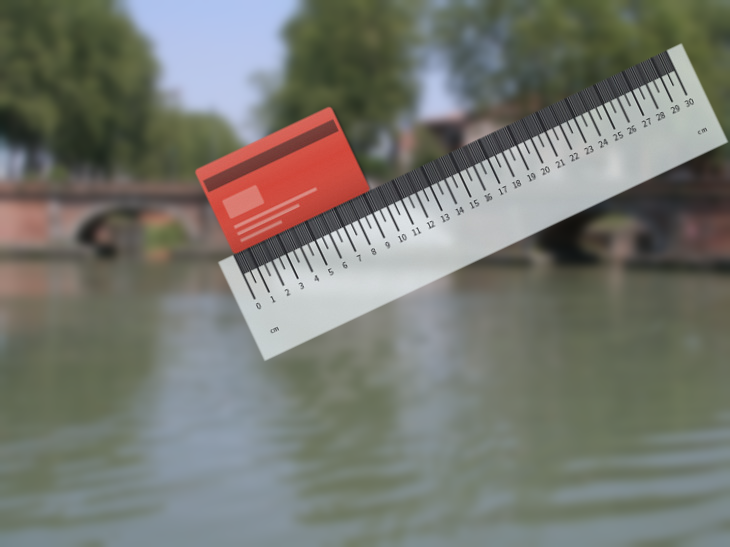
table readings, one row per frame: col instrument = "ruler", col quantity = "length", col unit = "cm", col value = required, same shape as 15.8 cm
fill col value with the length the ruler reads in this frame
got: 9.5 cm
